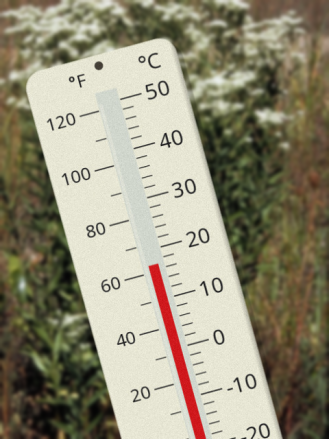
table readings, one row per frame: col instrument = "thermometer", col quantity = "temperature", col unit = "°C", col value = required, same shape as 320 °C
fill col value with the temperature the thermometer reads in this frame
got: 17 °C
